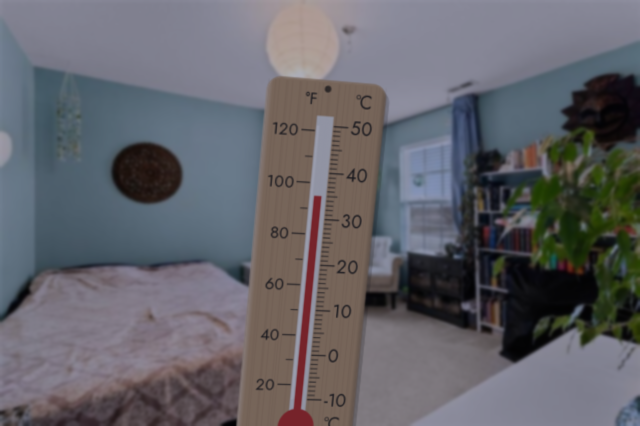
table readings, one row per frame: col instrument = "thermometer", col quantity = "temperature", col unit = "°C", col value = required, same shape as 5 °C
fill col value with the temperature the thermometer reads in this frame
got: 35 °C
